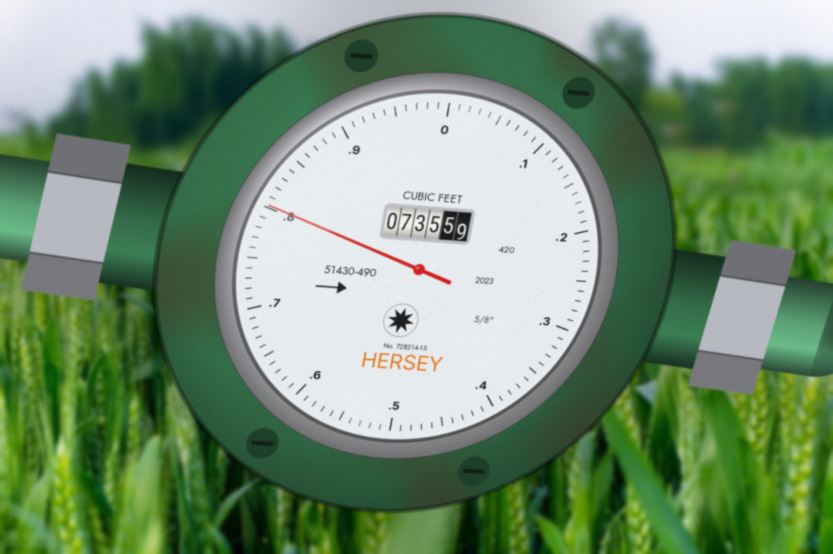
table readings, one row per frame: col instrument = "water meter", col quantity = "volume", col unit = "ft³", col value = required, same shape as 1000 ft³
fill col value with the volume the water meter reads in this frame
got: 73558.80 ft³
